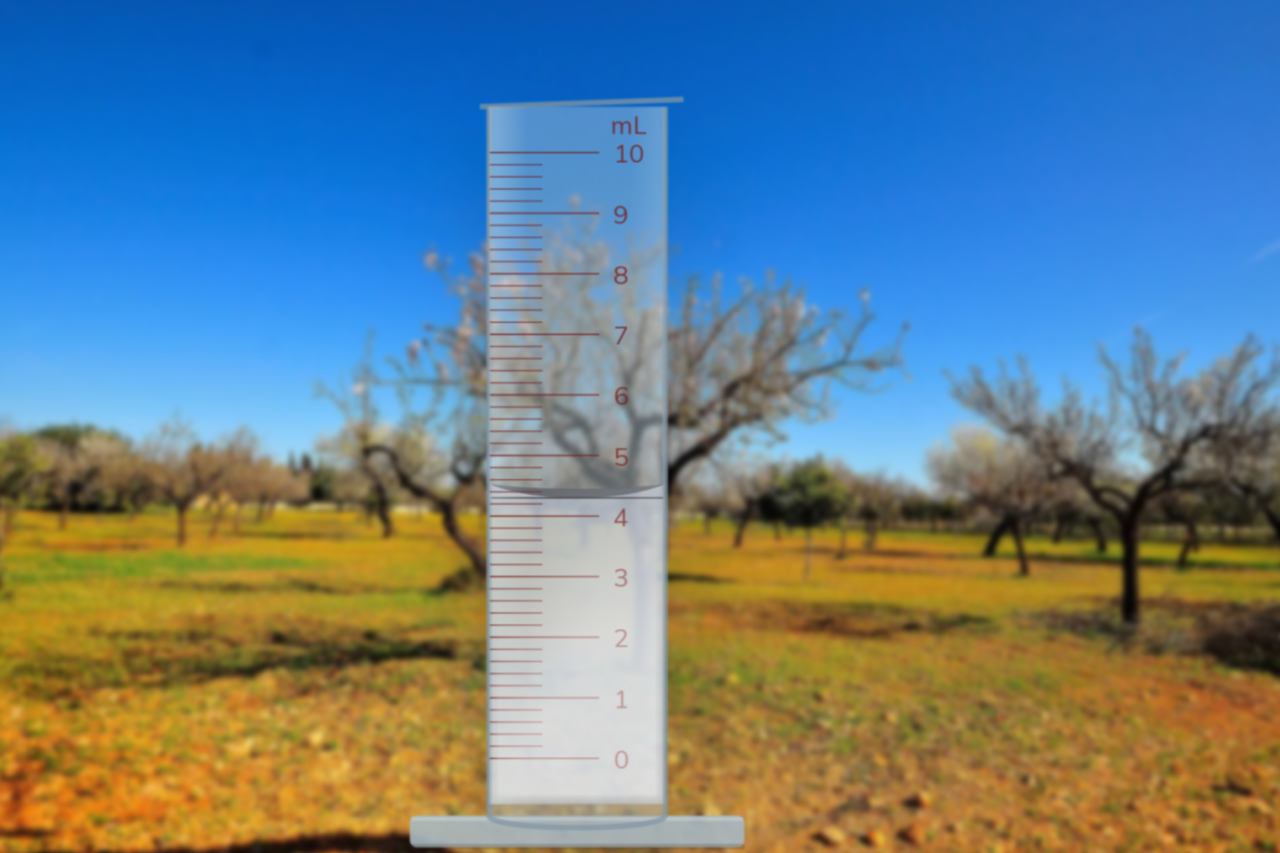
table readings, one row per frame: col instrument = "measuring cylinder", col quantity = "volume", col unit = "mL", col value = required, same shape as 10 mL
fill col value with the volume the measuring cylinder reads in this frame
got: 4.3 mL
